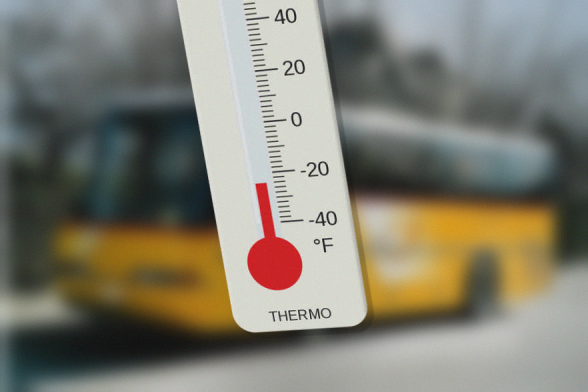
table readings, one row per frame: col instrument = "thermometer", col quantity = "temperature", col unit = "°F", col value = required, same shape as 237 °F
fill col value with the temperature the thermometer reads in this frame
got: -24 °F
